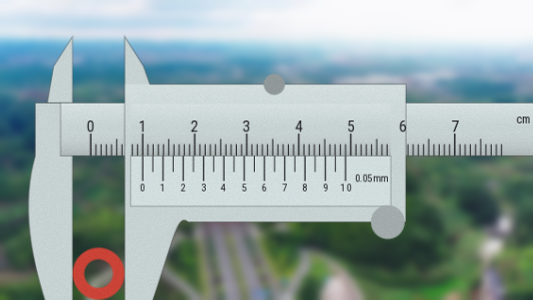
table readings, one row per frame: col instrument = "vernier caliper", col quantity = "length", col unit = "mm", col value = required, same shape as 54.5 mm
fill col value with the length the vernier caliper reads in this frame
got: 10.0 mm
